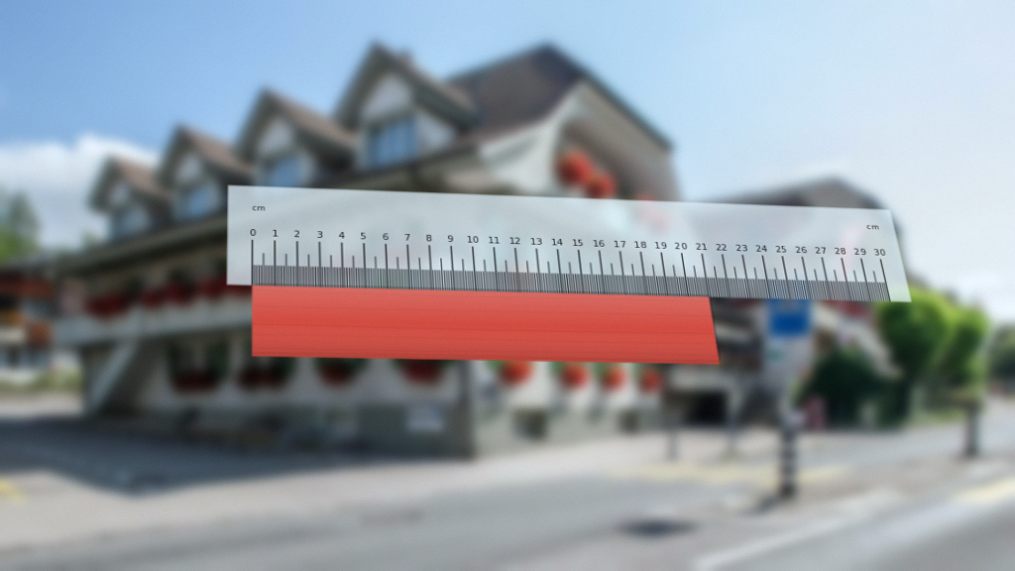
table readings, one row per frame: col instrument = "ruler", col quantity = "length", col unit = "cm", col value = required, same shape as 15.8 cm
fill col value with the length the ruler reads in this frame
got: 21 cm
